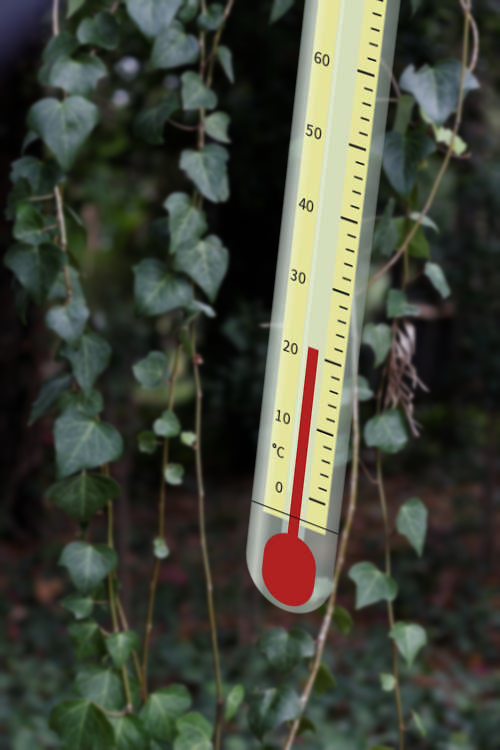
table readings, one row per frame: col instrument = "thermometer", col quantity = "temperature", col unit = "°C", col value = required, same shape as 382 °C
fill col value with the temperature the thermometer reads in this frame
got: 21 °C
